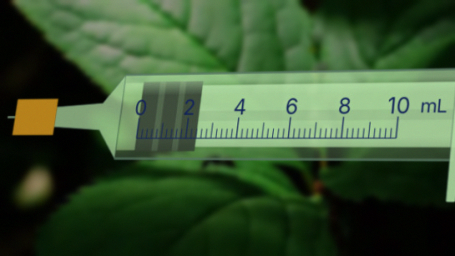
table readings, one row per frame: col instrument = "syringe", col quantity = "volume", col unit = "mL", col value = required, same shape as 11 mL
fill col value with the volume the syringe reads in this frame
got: 0 mL
